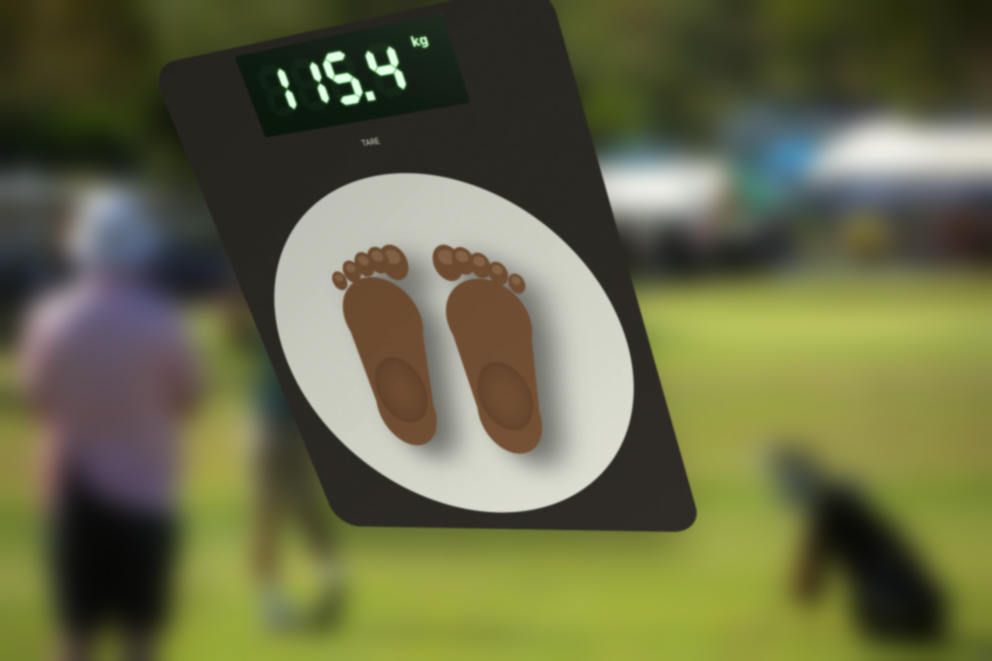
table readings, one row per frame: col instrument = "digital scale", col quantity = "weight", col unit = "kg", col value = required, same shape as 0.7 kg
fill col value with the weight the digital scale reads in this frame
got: 115.4 kg
